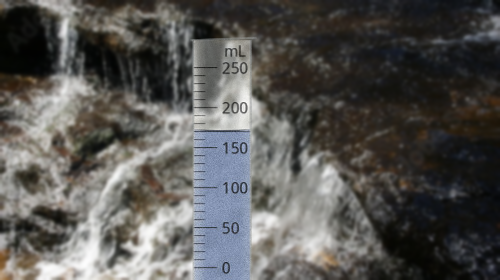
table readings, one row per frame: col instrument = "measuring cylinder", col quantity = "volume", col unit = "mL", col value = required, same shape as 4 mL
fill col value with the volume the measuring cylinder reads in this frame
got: 170 mL
